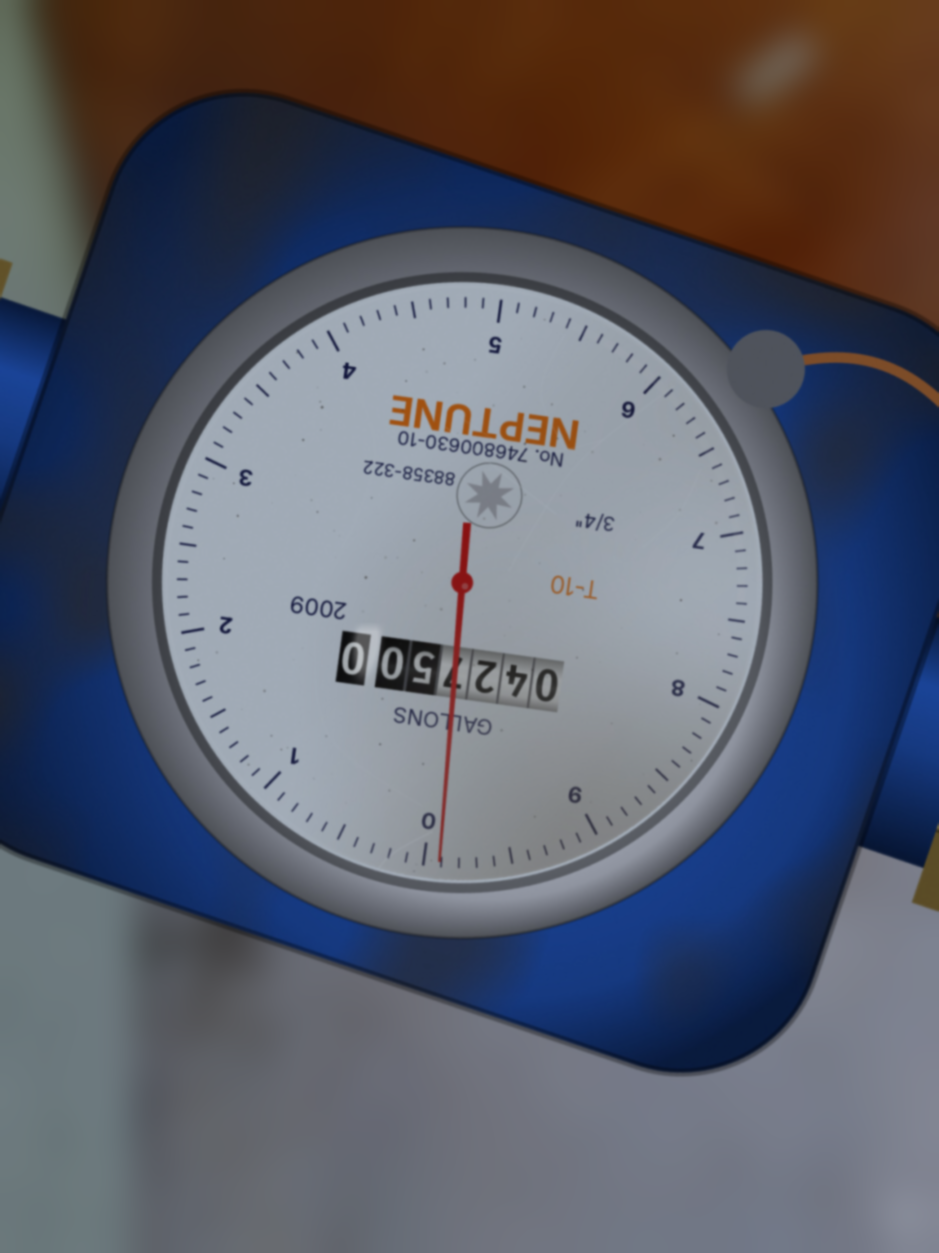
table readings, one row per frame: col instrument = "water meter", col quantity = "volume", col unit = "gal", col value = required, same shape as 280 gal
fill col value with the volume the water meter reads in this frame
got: 427499.9 gal
